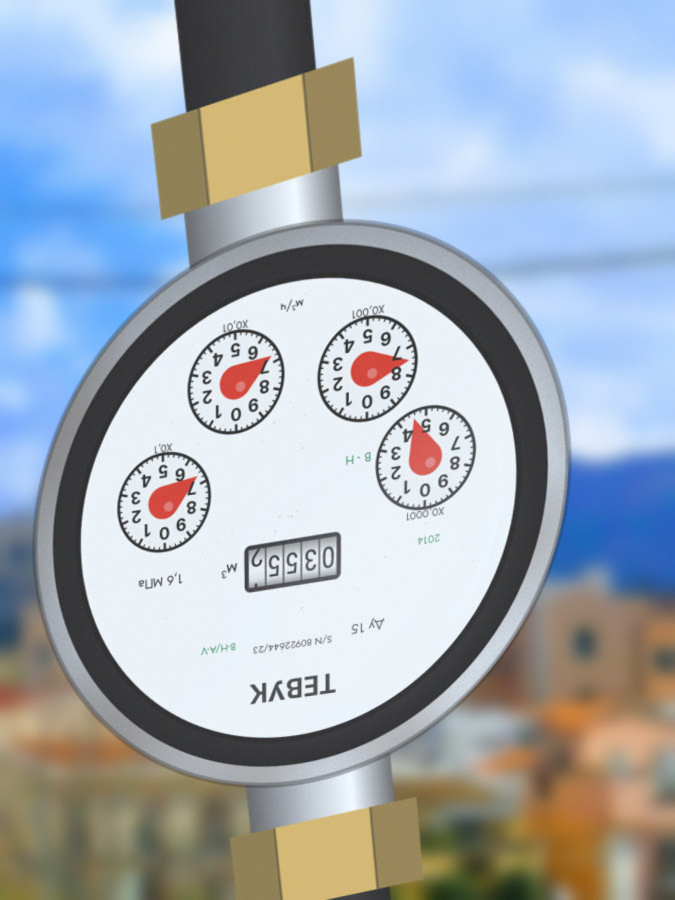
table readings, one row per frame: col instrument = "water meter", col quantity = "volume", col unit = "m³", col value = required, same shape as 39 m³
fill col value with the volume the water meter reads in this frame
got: 3551.6674 m³
